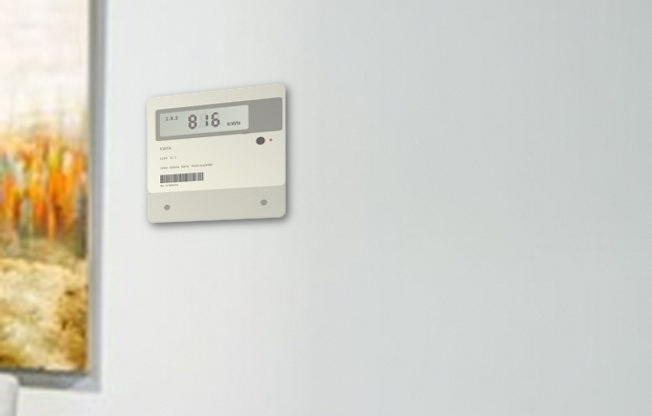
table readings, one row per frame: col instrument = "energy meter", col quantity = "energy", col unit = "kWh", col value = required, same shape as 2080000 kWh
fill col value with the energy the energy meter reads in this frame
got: 816 kWh
